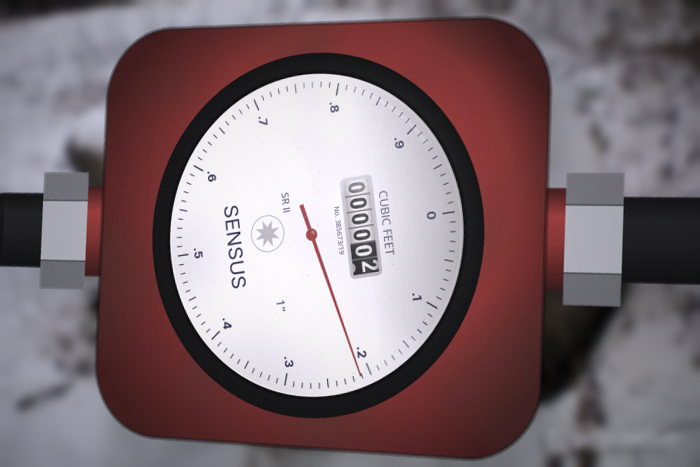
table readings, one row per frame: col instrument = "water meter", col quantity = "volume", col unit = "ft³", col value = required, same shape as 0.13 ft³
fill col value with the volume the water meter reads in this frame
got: 2.21 ft³
